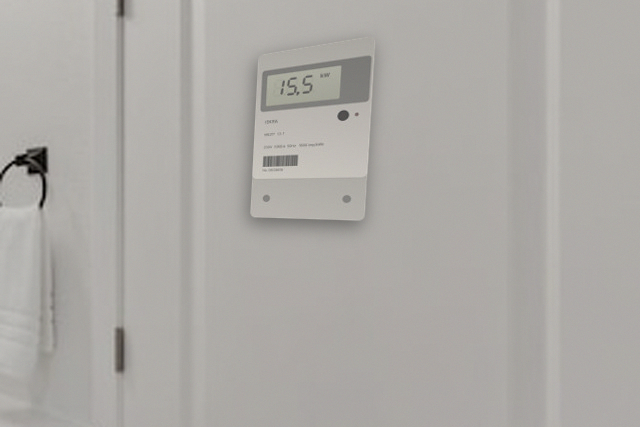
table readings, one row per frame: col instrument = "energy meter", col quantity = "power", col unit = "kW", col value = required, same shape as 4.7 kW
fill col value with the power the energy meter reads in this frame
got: 15.5 kW
